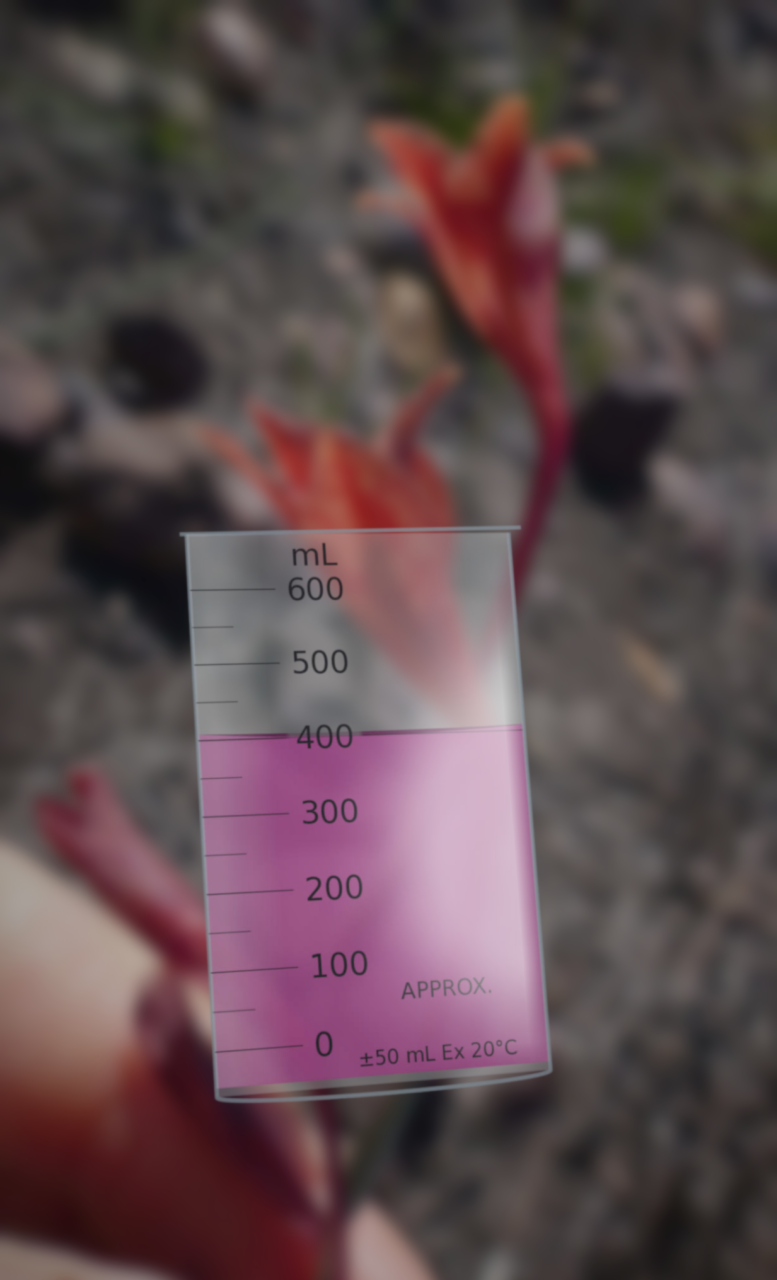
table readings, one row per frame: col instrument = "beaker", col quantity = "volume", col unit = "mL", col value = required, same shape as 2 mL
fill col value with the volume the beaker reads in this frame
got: 400 mL
